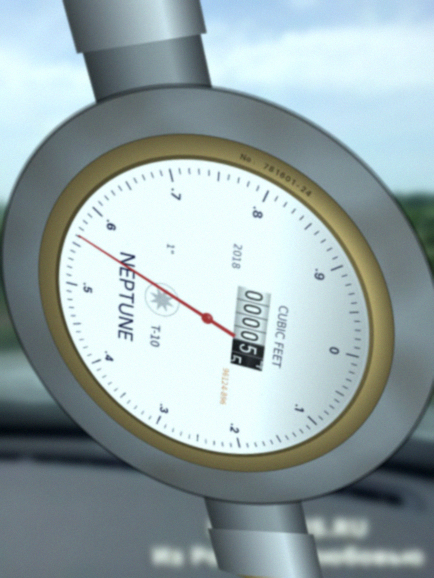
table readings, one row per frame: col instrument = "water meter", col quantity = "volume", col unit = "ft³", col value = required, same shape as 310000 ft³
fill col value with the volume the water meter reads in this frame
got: 54.56 ft³
